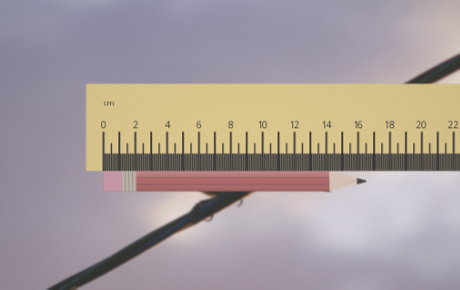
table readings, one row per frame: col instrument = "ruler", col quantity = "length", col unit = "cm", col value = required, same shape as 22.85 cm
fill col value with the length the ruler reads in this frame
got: 16.5 cm
